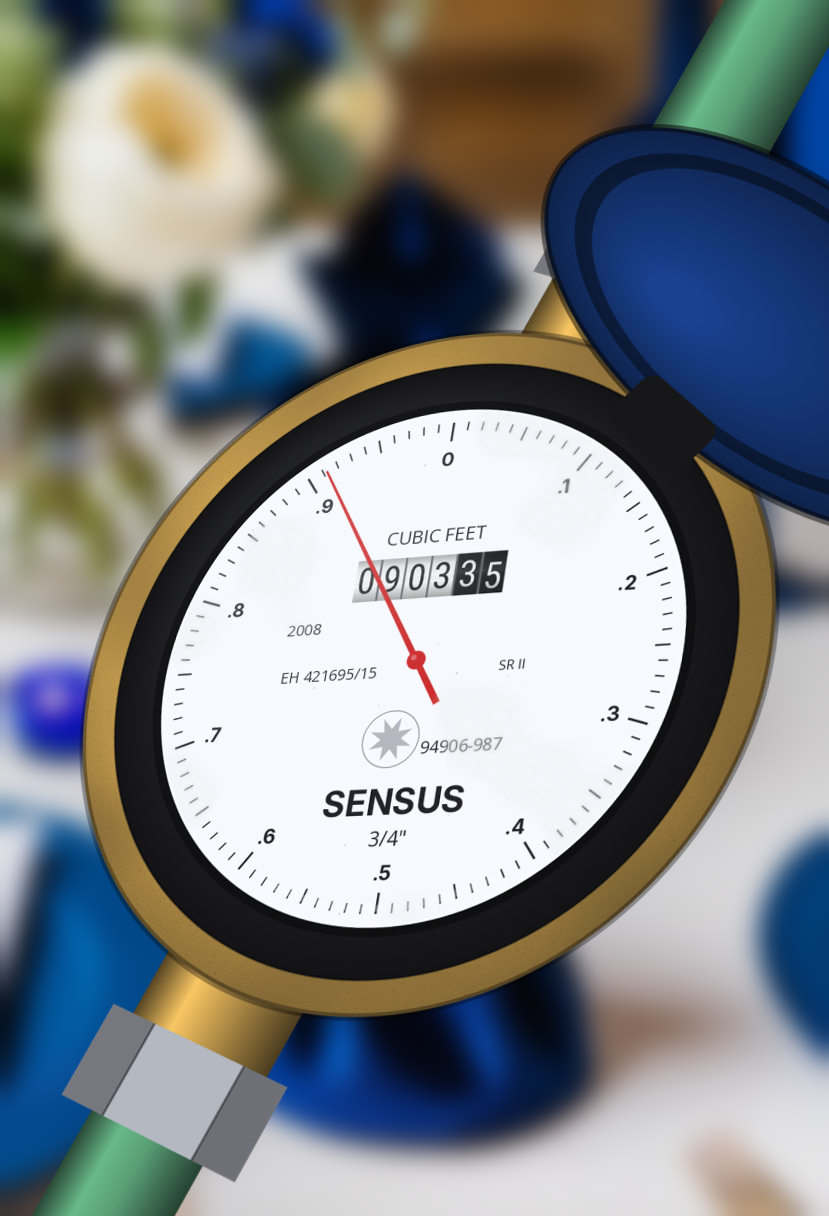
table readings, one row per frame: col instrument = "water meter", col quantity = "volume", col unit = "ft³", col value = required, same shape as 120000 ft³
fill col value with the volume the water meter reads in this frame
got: 90334.91 ft³
